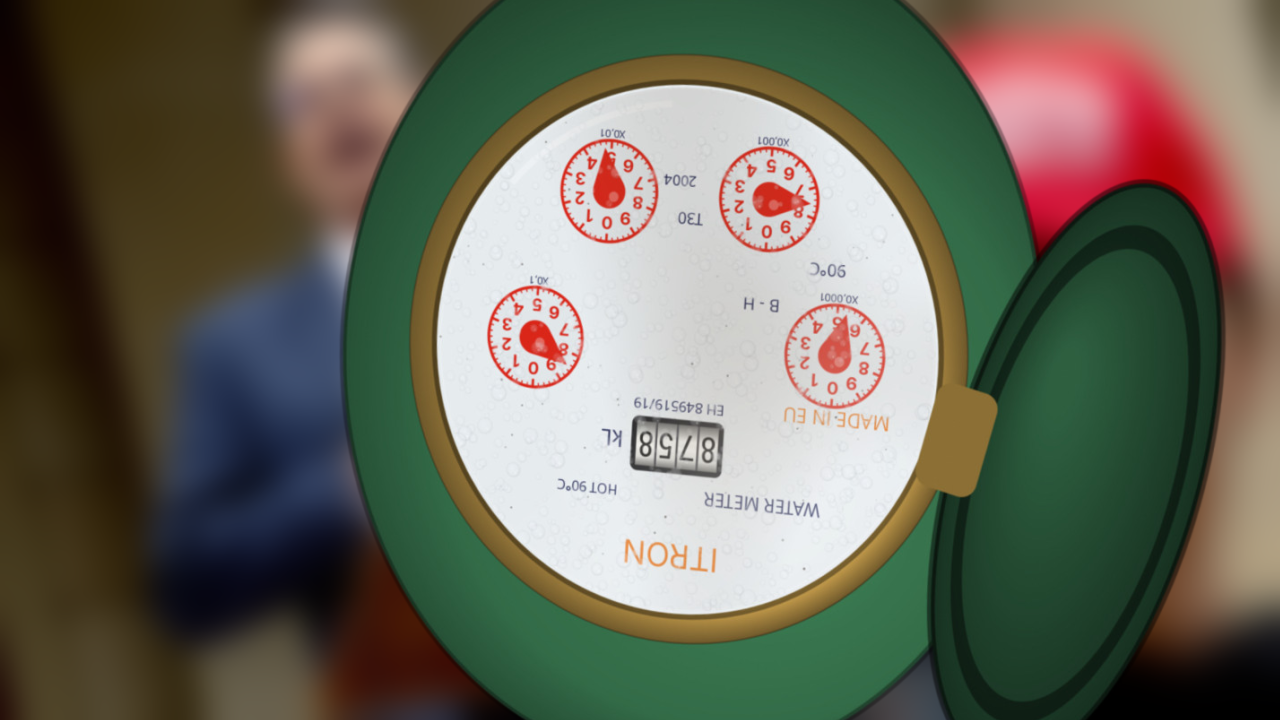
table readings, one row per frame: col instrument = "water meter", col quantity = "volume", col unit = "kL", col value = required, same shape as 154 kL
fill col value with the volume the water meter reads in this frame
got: 8758.8475 kL
